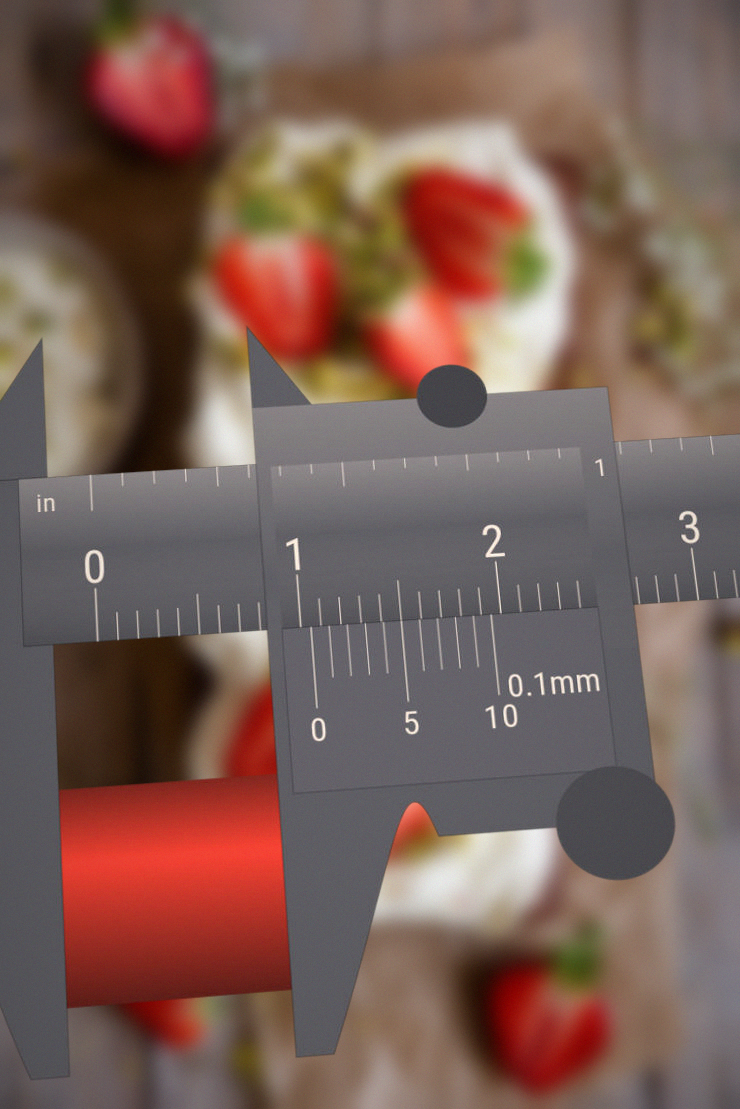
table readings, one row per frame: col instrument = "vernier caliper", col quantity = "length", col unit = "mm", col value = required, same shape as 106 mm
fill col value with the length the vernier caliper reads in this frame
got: 10.5 mm
